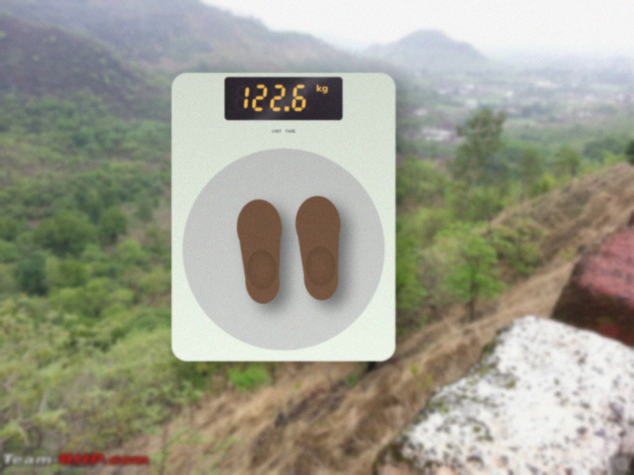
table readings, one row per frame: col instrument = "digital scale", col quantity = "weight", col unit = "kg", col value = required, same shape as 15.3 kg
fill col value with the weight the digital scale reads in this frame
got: 122.6 kg
